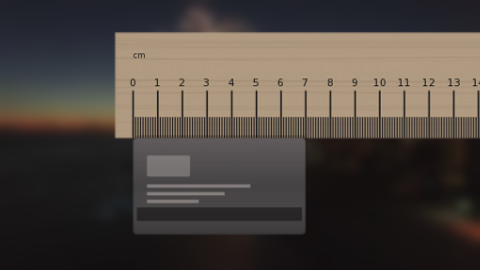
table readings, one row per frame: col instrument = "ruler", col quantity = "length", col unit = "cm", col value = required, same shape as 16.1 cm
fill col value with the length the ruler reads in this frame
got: 7 cm
